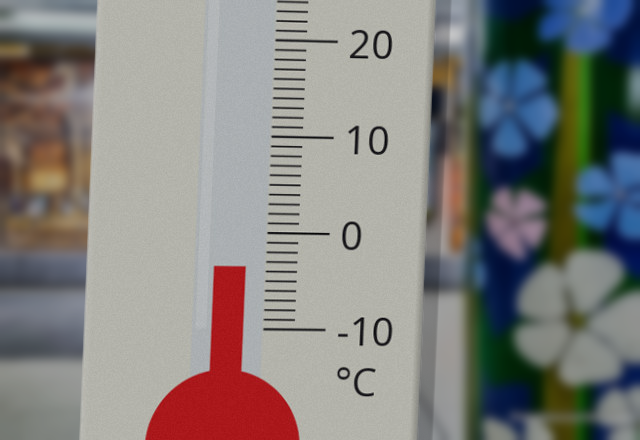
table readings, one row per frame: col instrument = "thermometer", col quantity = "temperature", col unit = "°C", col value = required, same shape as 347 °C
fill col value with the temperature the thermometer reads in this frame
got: -3.5 °C
